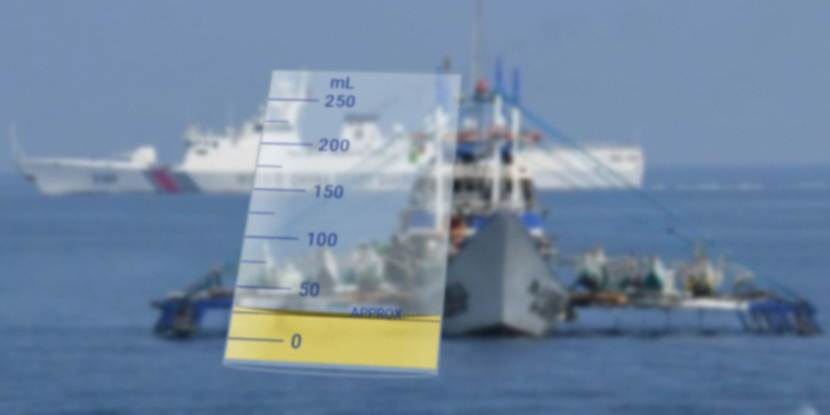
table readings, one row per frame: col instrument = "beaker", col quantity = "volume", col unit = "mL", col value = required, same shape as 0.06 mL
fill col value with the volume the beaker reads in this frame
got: 25 mL
